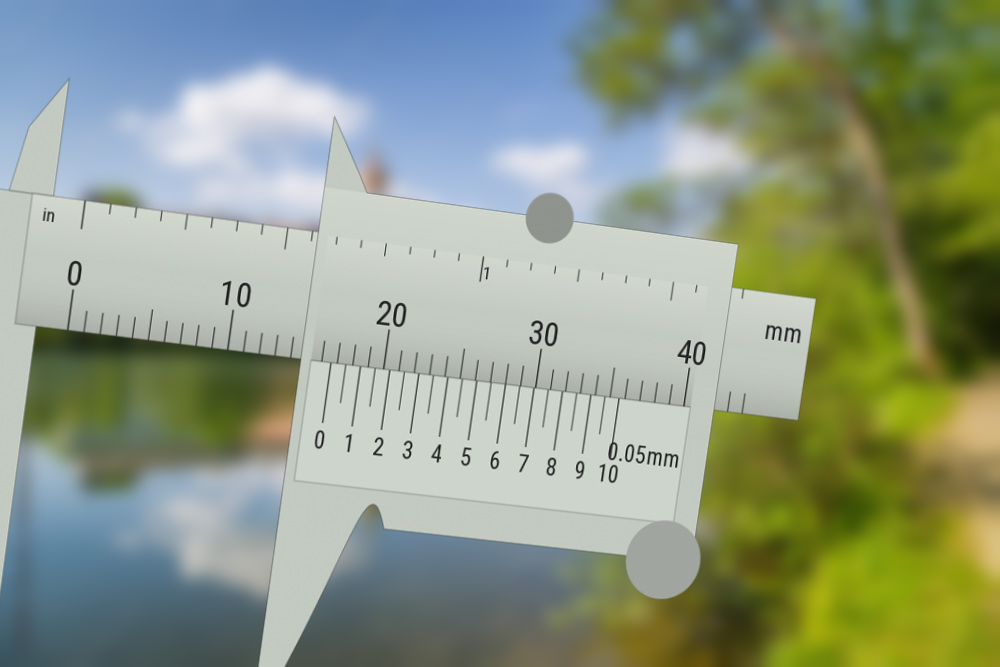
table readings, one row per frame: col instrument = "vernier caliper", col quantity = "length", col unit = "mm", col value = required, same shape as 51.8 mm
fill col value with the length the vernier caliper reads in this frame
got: 16.6 mm
